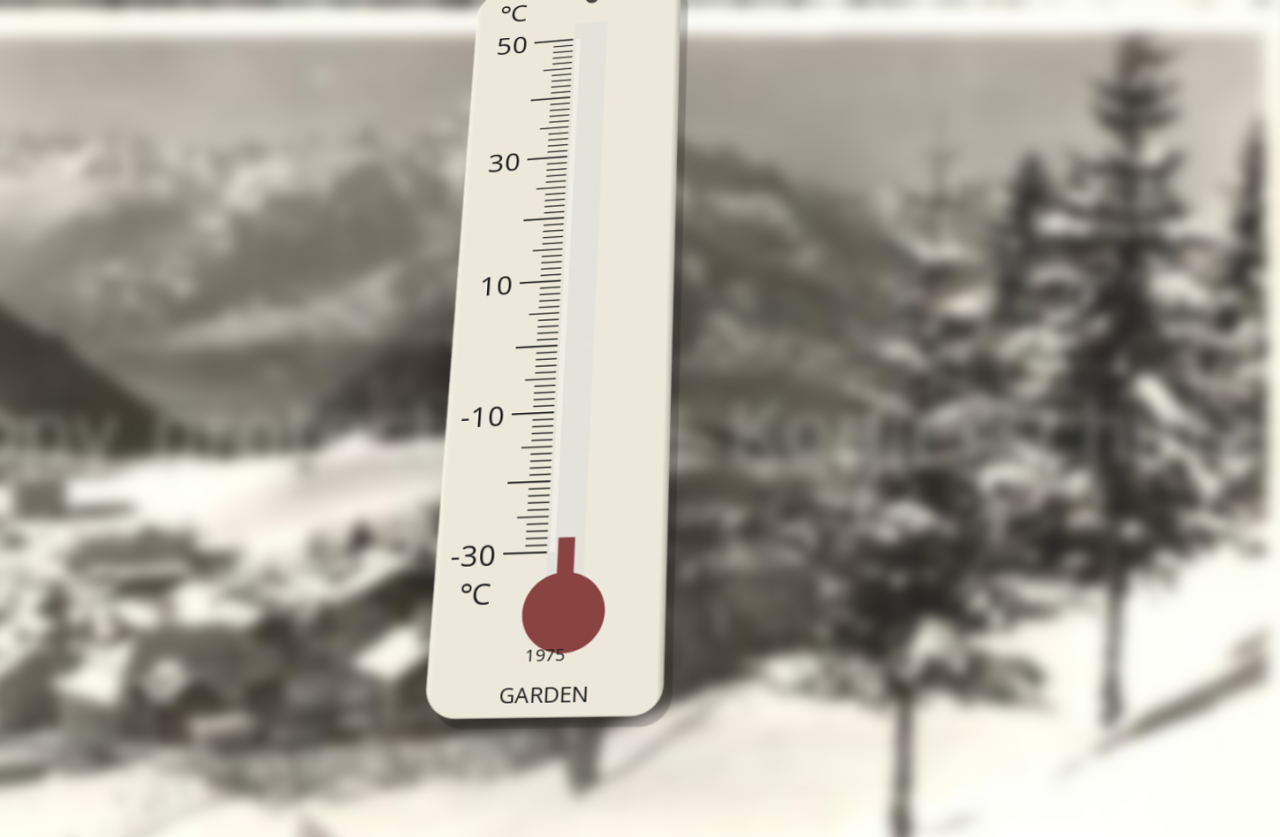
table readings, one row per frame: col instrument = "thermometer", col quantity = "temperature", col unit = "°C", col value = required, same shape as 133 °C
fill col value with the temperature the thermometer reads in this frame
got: -28 °C
